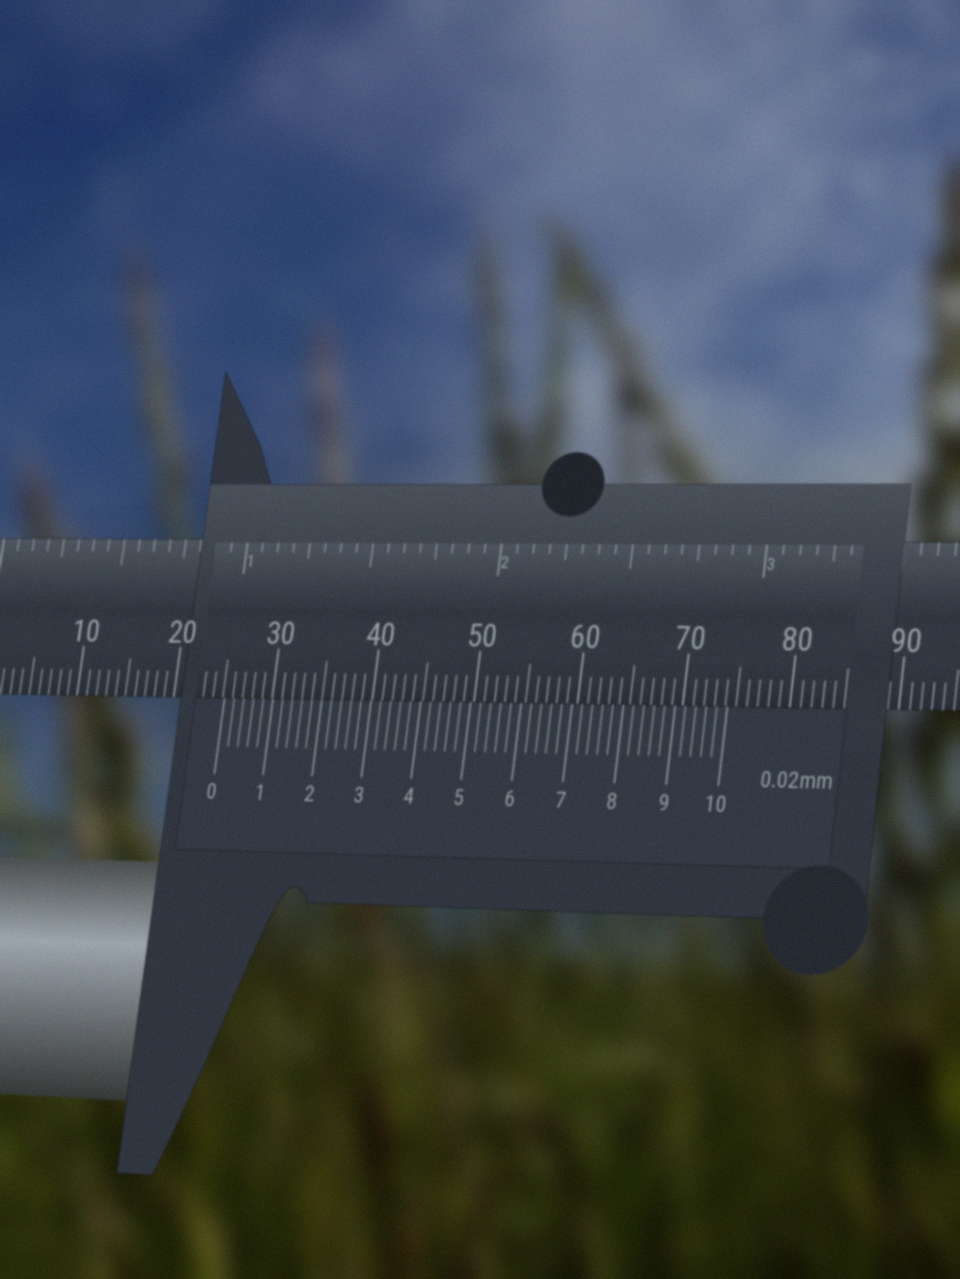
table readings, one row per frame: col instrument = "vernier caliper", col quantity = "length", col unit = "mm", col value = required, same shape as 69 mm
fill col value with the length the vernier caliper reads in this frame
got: 25.2 mm
